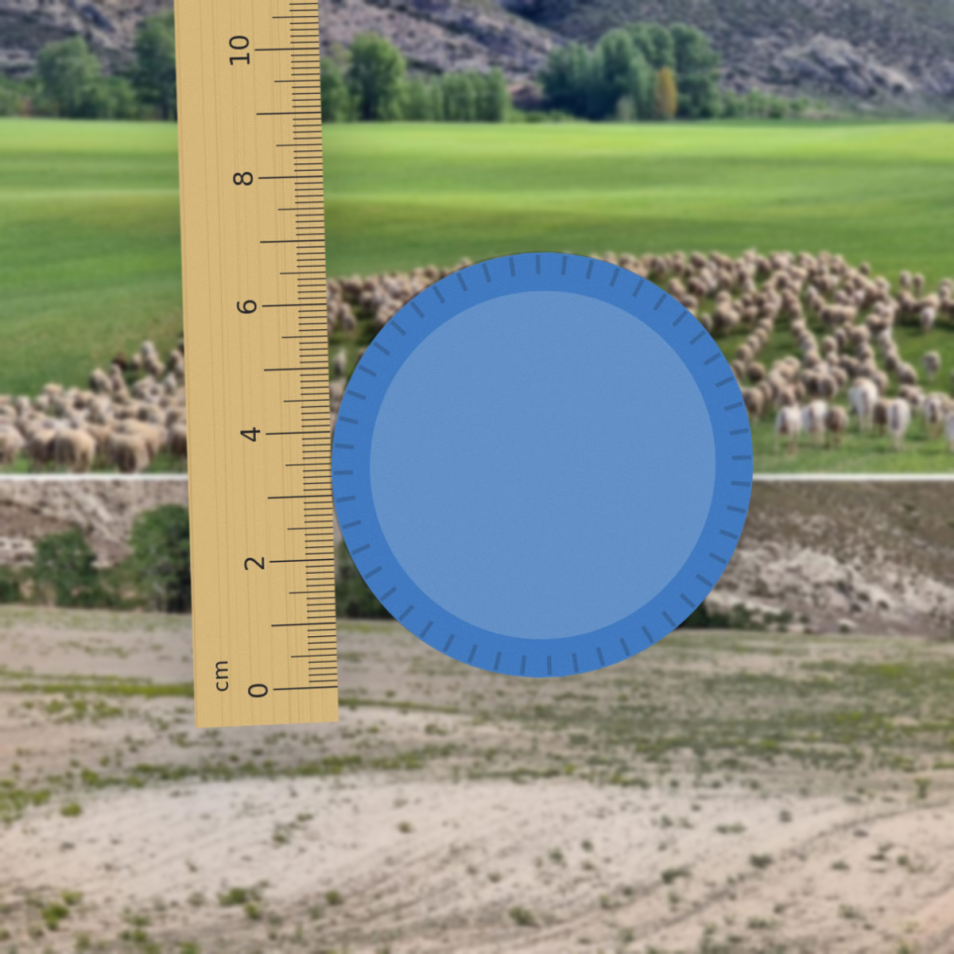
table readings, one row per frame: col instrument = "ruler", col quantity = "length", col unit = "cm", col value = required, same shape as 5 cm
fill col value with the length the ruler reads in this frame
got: 6.7 cm
